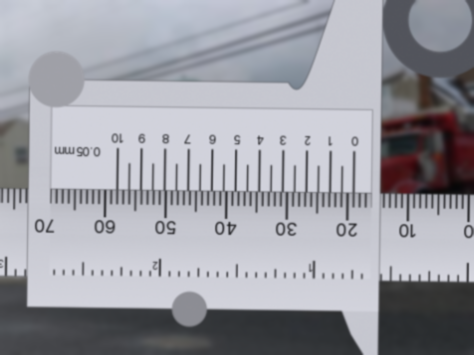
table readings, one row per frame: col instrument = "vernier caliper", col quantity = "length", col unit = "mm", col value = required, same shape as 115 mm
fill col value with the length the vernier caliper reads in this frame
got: 19.0 mm
